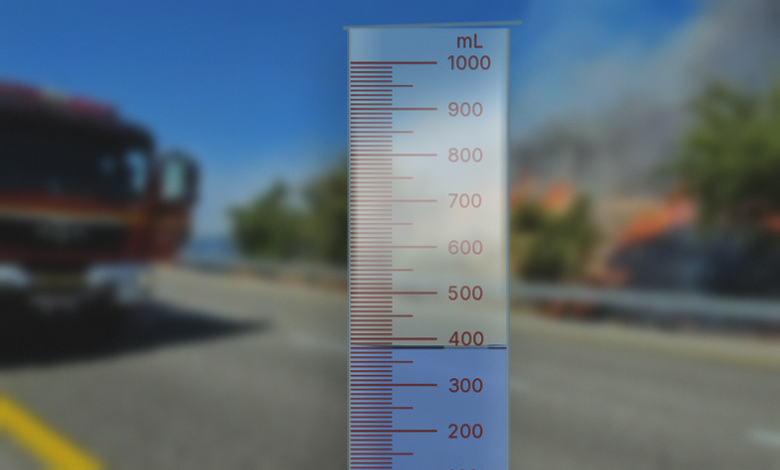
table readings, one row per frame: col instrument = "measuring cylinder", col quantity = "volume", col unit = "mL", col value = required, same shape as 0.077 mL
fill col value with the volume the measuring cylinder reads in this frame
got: 380 mL
